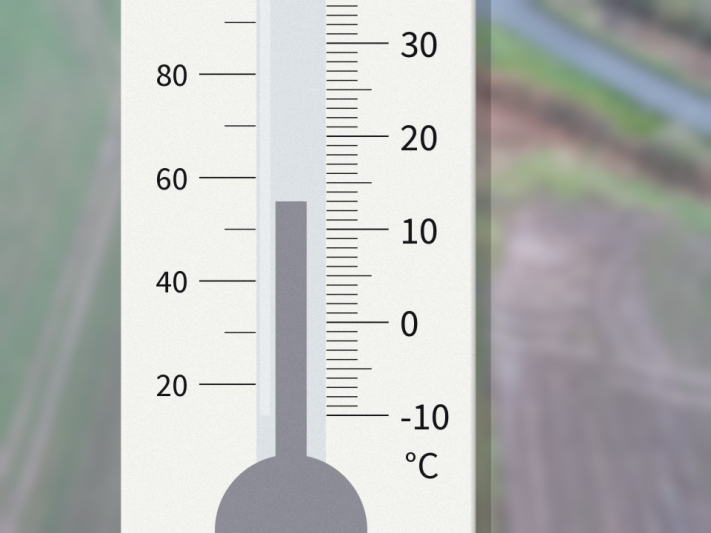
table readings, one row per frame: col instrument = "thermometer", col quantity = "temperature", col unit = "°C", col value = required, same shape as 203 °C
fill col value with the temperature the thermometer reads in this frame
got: 13 °C
